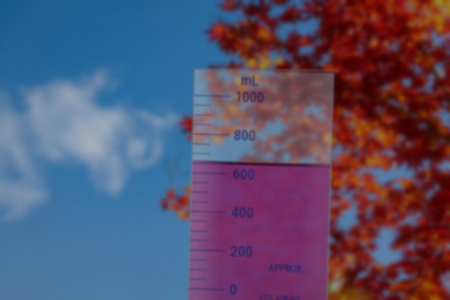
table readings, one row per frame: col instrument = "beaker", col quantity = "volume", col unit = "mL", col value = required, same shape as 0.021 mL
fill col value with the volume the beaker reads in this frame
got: 650 mL
